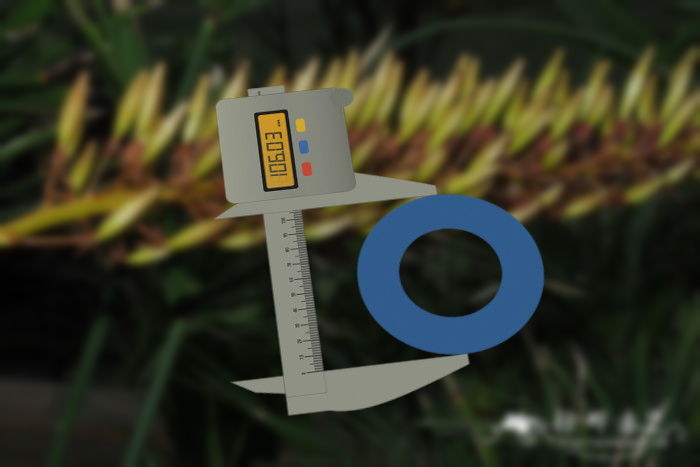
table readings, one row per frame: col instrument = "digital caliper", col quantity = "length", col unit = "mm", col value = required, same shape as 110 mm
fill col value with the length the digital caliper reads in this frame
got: 106.03 mm
